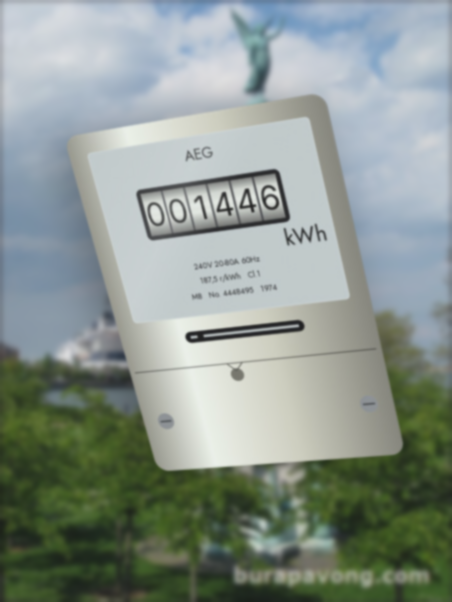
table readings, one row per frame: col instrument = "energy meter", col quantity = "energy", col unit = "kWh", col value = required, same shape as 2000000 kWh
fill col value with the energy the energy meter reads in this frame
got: 1446 kWh
